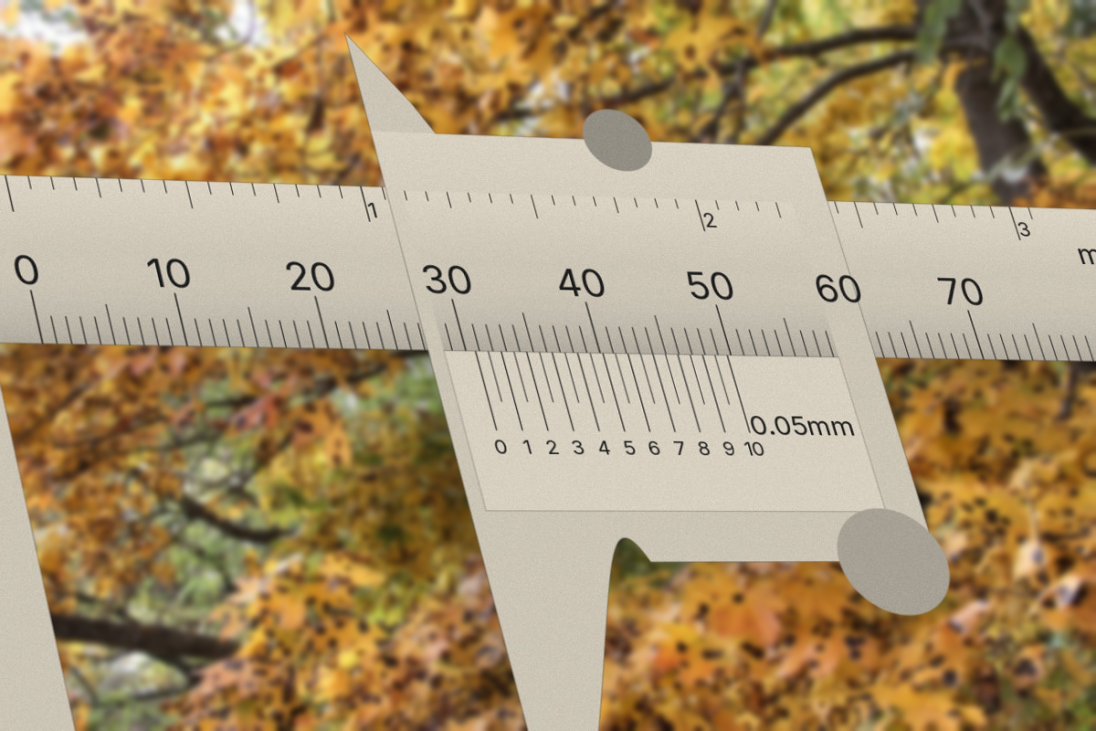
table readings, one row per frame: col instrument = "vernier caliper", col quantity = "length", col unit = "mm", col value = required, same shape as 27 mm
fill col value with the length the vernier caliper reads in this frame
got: 30.7 mm
